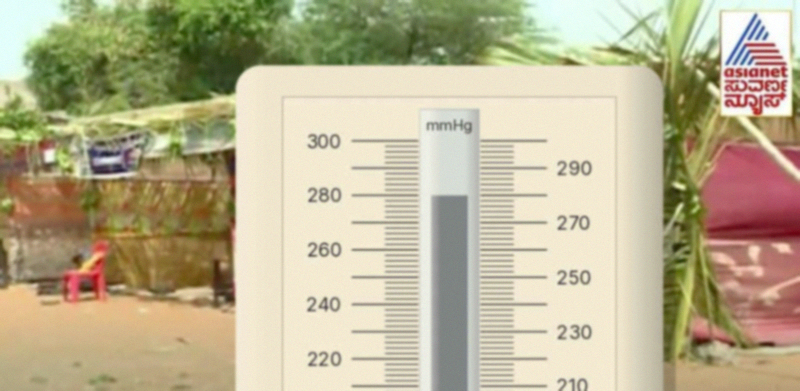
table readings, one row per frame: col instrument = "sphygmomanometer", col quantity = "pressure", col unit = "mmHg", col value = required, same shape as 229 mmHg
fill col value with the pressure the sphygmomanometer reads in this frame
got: 280 mmHg
